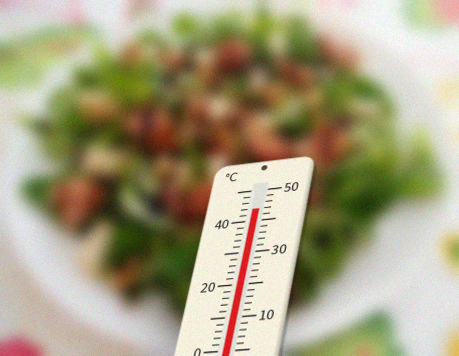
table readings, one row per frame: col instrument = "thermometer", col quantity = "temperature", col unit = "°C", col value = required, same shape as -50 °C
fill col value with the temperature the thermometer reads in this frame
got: 44 °C
